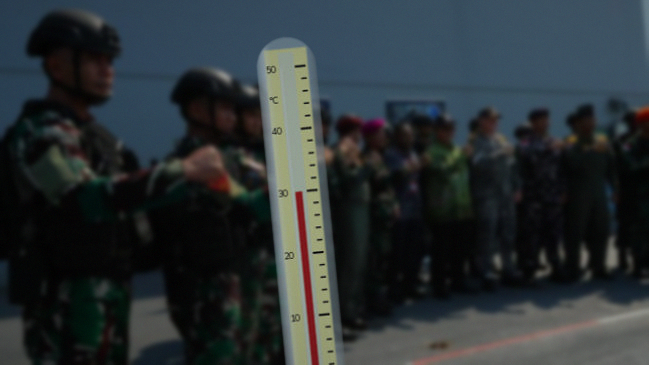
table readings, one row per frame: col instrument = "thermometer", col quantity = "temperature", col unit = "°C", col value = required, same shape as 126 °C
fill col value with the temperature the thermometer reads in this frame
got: 30 °C
